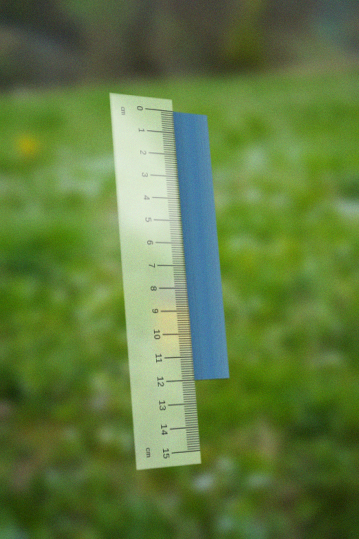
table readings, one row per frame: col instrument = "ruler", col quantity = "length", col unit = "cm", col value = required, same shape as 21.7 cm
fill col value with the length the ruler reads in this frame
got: 12 cm
